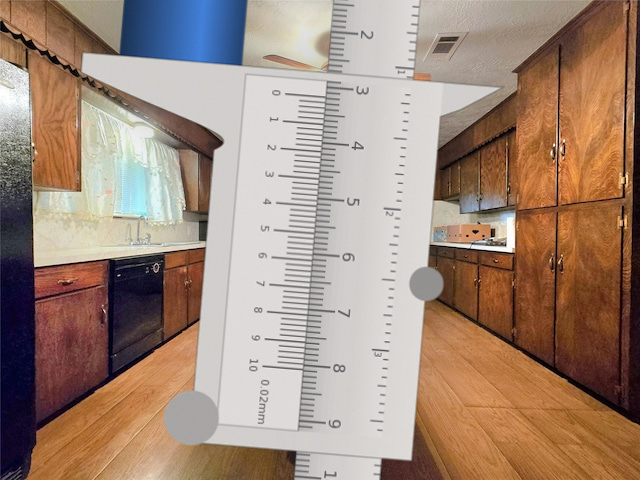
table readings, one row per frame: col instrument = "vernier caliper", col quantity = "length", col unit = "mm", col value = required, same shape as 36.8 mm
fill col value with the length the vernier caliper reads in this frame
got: 31.8 mm
